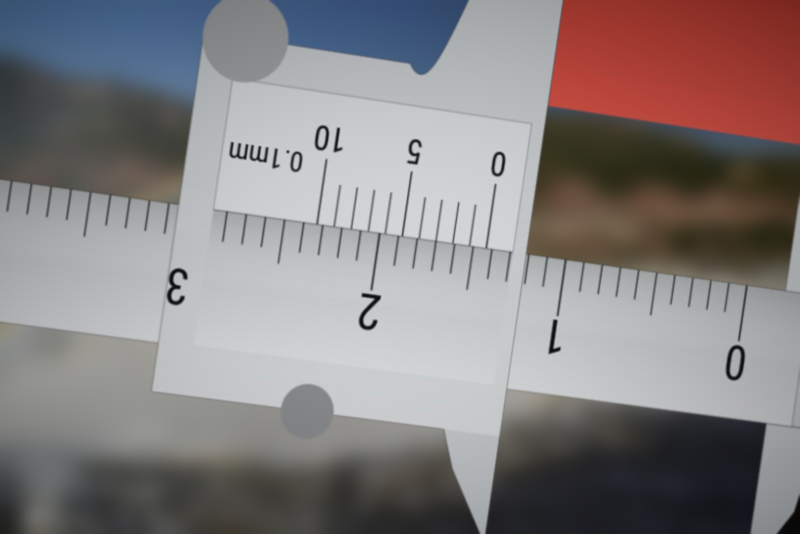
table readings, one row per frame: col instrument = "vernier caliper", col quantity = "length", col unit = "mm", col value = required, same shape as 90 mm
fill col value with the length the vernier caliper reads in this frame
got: 14.3 mm
